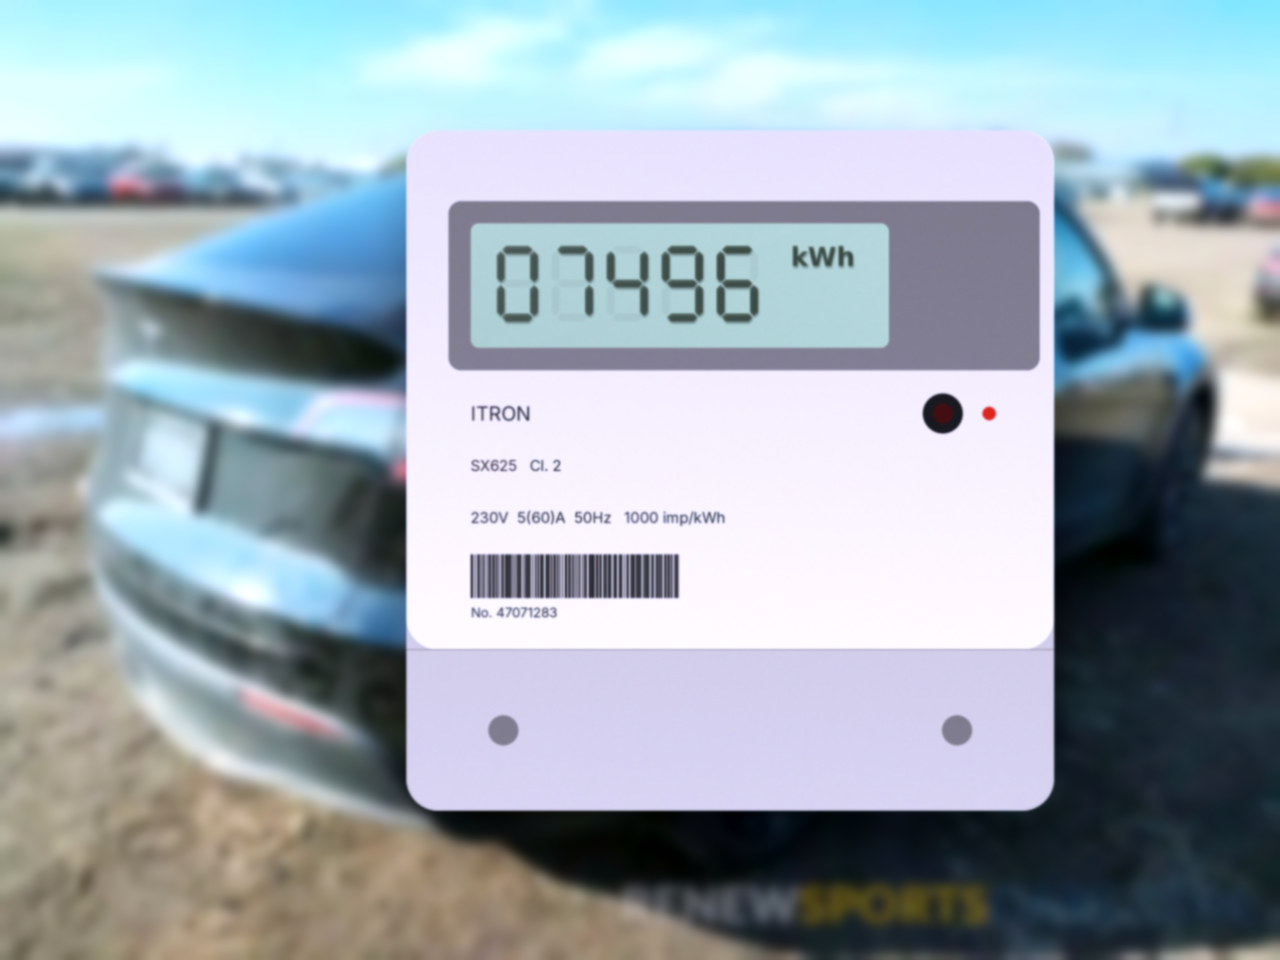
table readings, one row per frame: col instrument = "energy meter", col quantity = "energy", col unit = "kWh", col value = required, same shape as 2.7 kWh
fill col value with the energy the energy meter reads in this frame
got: 7496 kWh
